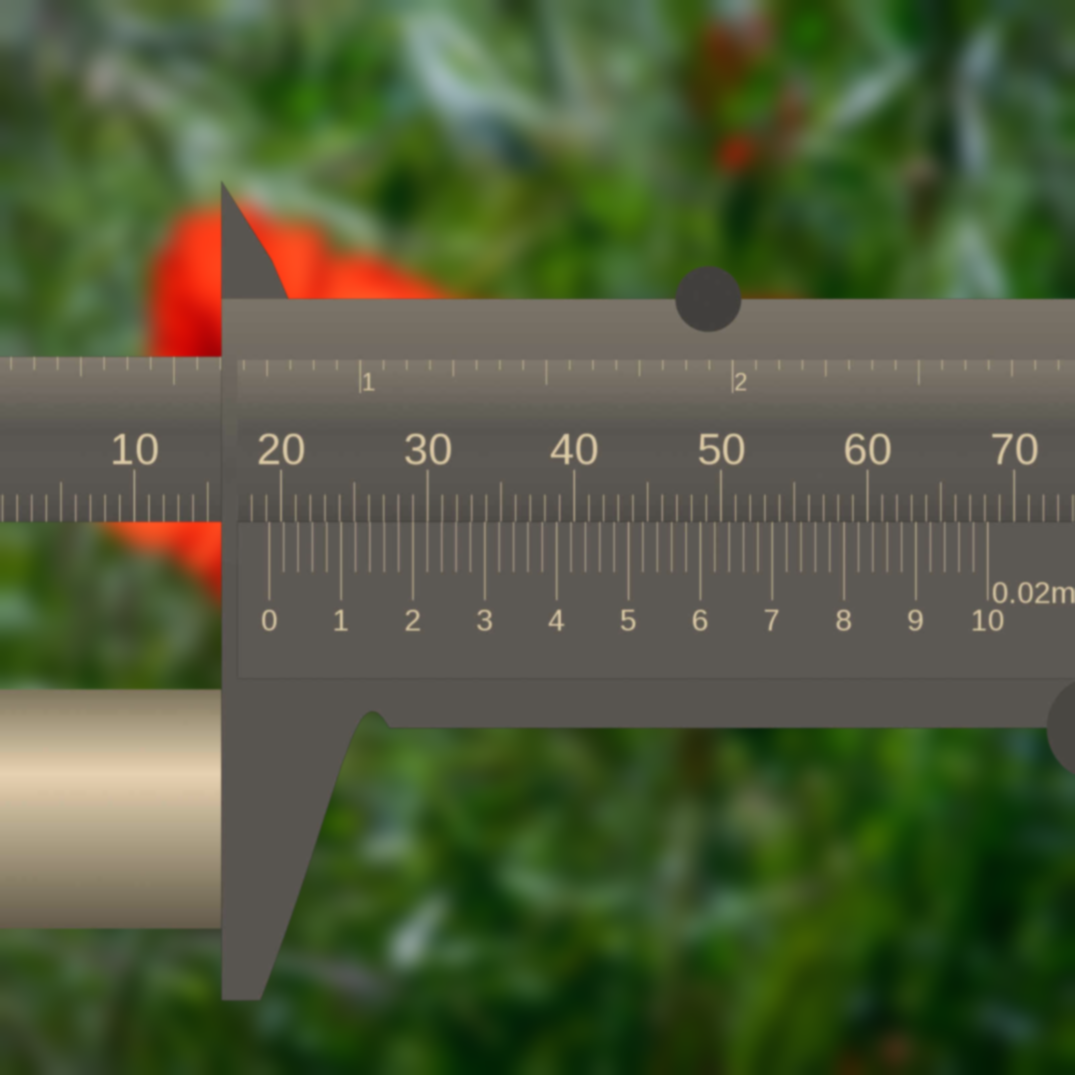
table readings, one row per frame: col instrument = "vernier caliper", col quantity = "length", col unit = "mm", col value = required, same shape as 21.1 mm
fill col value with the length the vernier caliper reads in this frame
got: 19.2 mm
